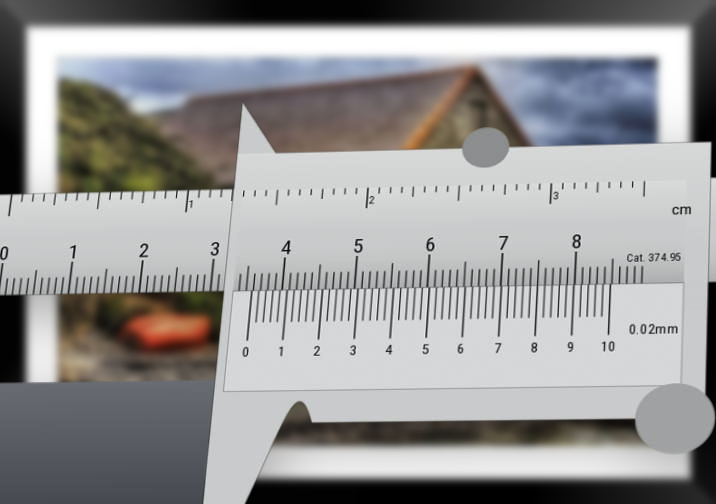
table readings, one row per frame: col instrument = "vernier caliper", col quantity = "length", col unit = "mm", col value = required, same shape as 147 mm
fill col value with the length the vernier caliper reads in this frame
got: 35.8 mm
